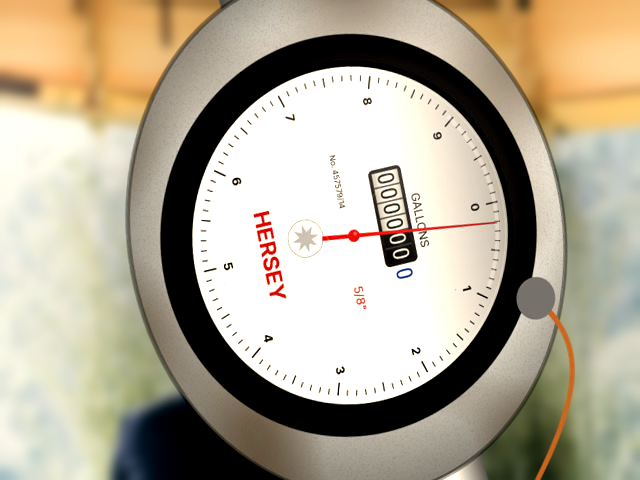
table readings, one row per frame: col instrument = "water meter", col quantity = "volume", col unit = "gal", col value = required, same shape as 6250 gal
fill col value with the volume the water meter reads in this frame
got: 0.2 gal
